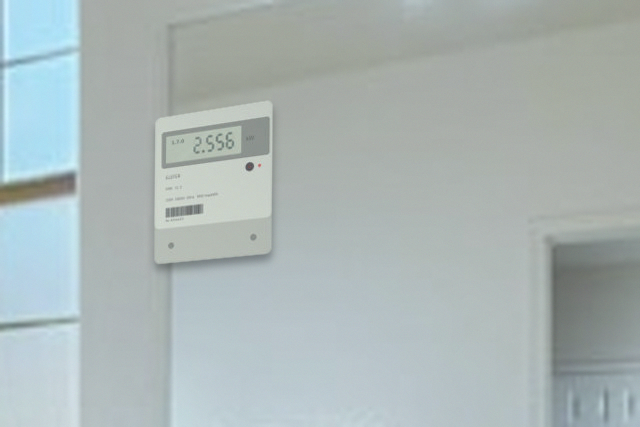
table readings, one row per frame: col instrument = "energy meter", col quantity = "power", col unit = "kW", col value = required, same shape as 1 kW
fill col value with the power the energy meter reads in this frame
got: 2.556 kW
